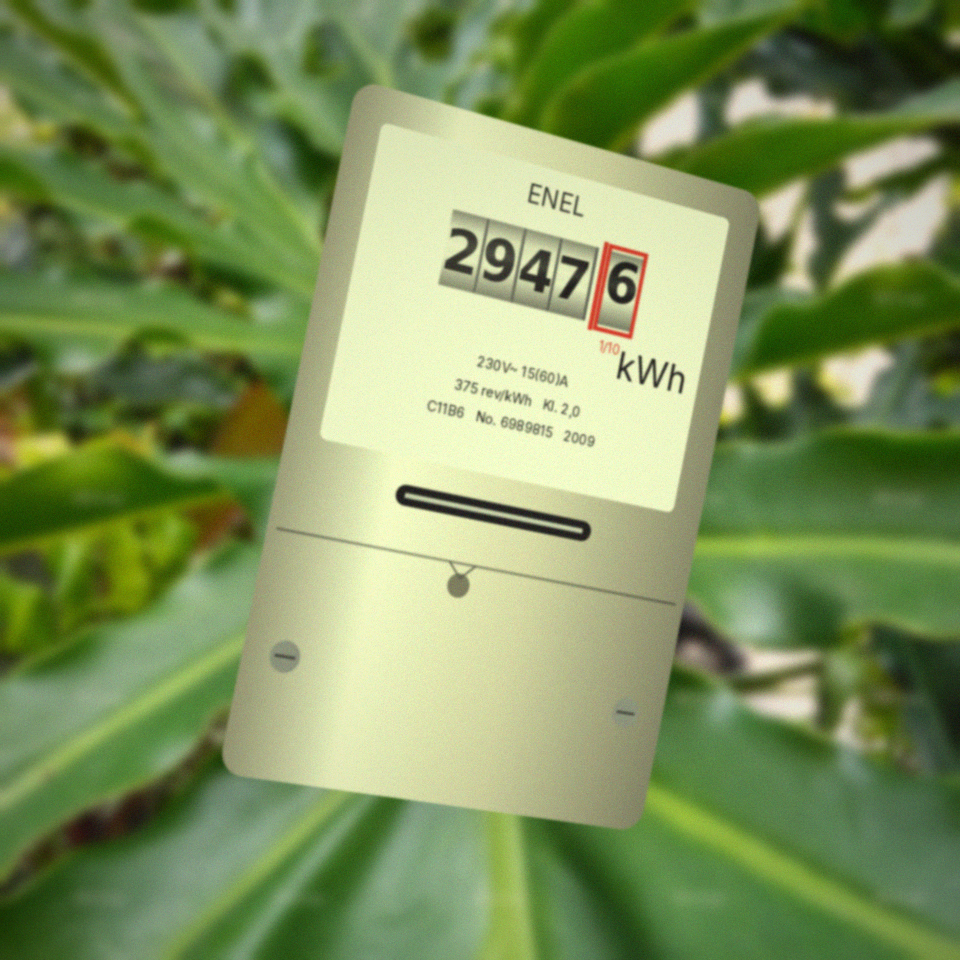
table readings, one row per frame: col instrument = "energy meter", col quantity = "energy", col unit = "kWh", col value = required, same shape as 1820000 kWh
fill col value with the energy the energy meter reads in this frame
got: 2947.6 kWh
